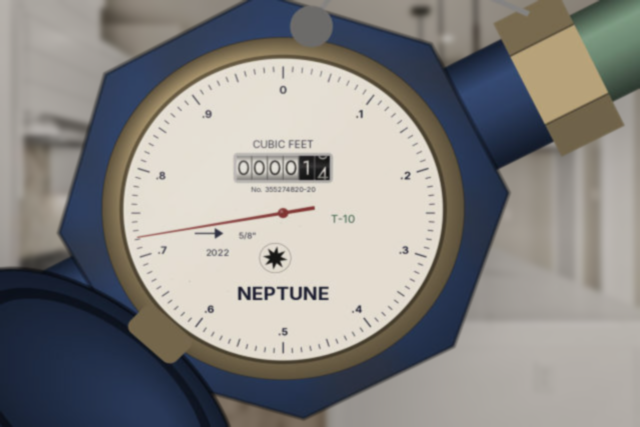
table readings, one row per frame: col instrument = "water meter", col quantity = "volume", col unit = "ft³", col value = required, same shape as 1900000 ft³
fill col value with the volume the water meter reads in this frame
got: 13.72 ft³
